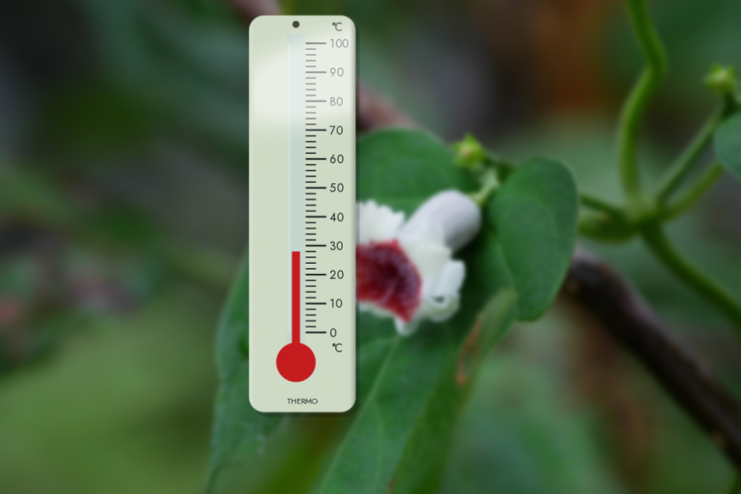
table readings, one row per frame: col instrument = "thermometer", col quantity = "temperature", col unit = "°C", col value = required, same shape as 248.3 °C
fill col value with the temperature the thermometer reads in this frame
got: 28 °C
